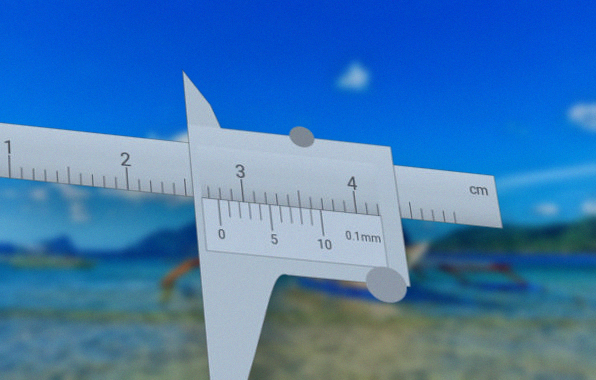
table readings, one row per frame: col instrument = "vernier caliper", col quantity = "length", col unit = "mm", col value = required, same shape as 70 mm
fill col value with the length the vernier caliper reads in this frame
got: 27.8 mm
